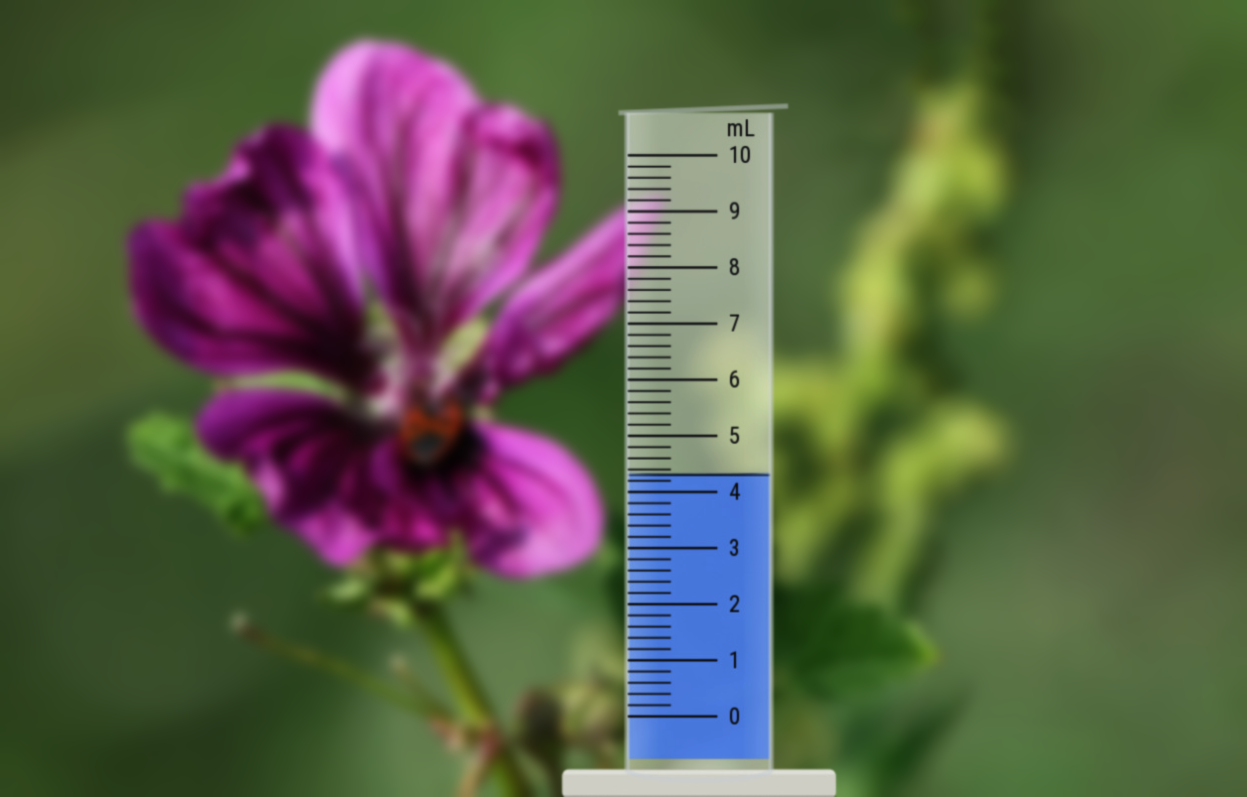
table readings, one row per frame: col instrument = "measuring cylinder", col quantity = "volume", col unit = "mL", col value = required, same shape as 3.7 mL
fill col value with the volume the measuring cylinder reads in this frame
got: 4.3 mL
